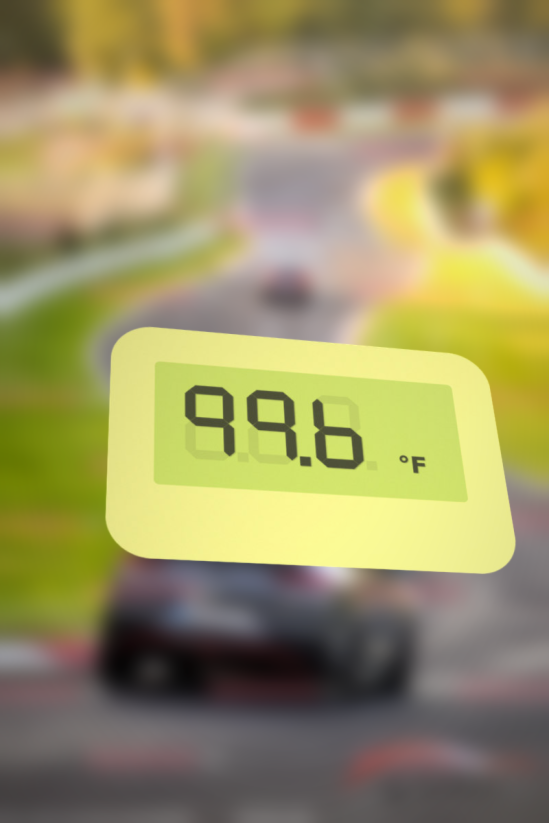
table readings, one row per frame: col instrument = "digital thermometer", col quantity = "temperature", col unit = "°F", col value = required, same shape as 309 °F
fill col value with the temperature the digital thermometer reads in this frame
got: 99.6 °F
